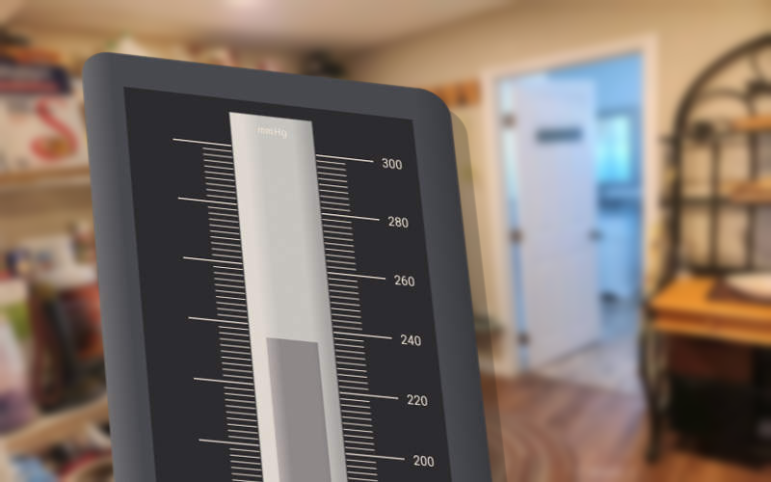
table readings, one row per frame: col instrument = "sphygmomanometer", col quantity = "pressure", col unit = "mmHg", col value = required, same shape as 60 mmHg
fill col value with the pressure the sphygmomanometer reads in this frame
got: 236 mmHg
